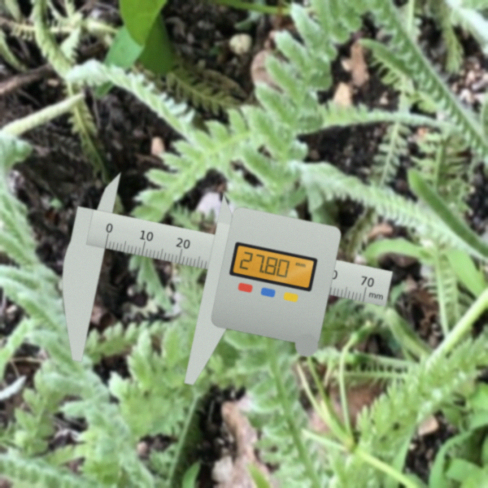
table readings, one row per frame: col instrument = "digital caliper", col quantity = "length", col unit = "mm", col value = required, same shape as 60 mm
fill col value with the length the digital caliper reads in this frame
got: 27.80 mm
